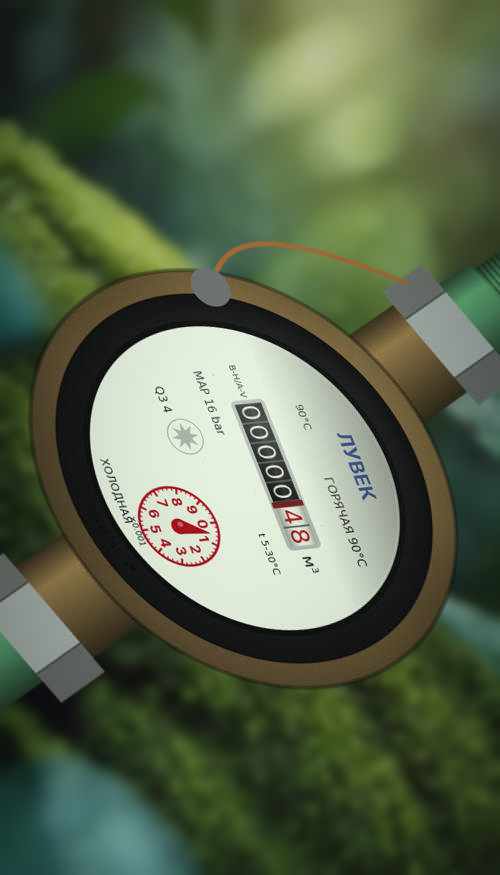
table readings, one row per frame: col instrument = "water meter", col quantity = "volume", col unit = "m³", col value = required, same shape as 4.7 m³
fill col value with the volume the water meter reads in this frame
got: 0.480 m³
